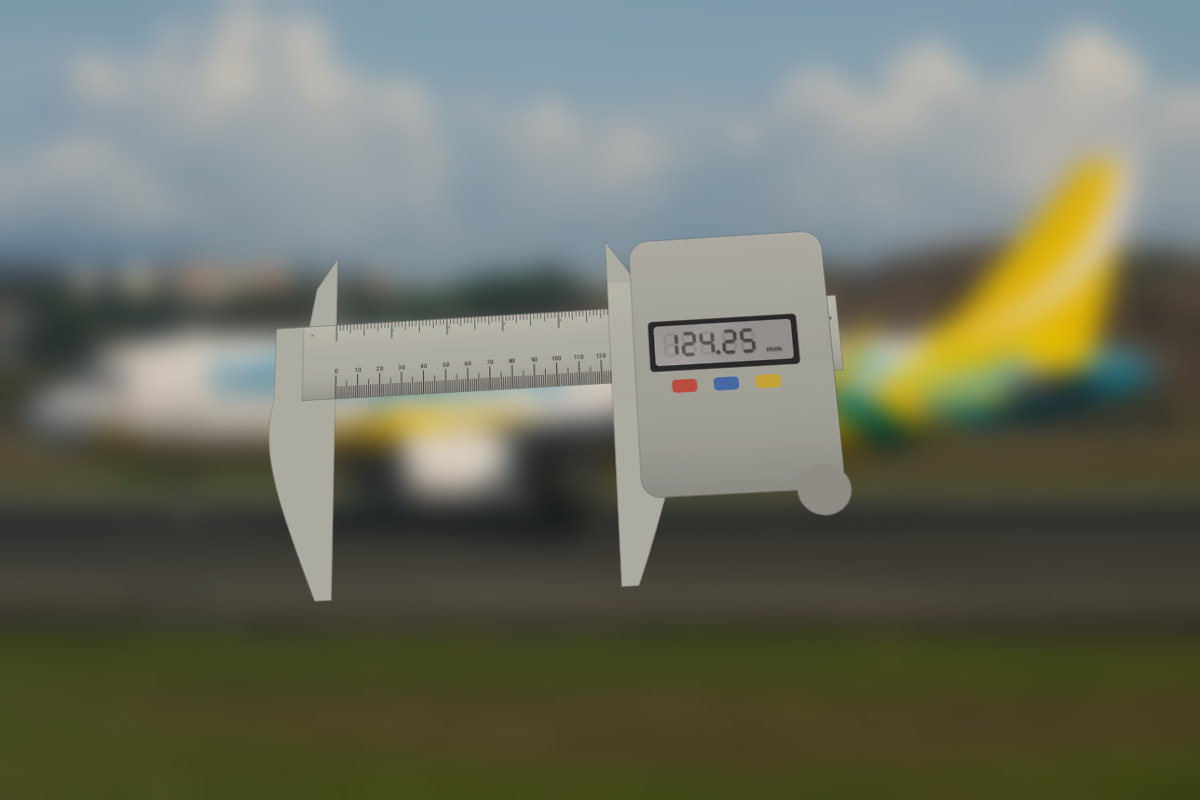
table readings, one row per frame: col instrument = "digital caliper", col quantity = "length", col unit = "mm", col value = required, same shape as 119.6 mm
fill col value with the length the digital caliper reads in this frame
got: 124.25 mm
